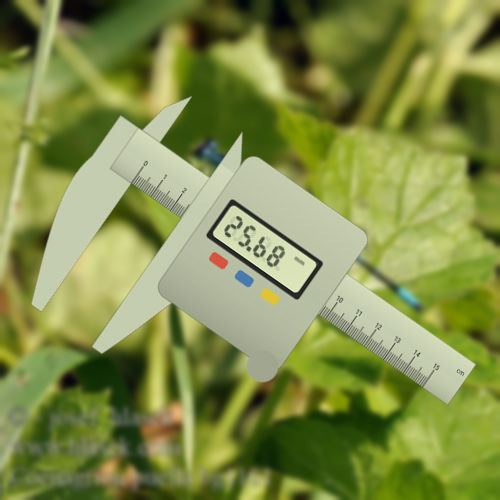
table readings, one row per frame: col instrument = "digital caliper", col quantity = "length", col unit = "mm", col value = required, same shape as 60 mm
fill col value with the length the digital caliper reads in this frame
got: 25.68 mm
